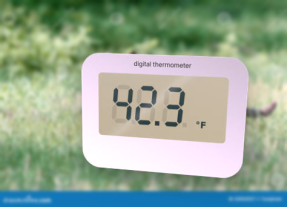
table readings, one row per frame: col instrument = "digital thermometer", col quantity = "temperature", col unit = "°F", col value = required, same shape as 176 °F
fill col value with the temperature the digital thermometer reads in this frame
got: 42.3 °F
